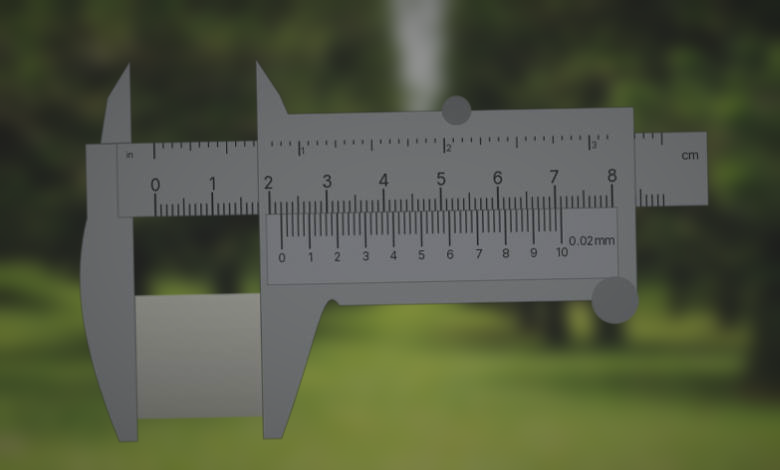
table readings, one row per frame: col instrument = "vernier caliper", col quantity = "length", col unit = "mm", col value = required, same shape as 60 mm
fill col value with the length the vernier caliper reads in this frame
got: 22.0 mm
